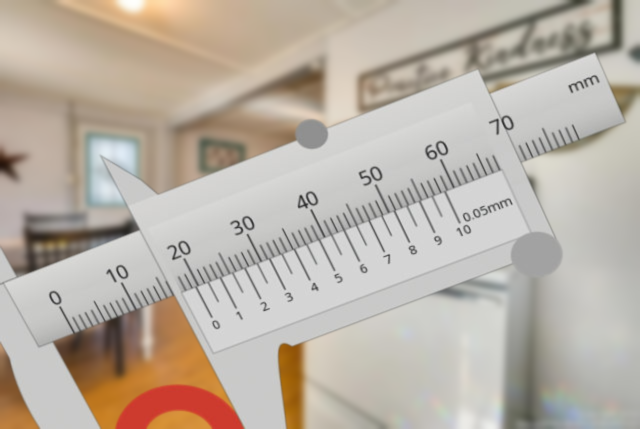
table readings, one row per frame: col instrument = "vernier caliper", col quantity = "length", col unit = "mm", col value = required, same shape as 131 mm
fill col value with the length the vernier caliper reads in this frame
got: 19.6 mm
